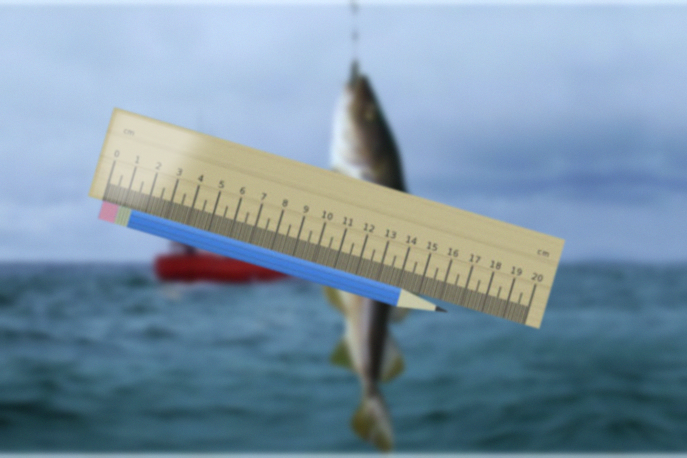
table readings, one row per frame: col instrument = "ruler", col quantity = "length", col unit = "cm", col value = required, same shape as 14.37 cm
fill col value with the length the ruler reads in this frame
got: 16.5 cm
